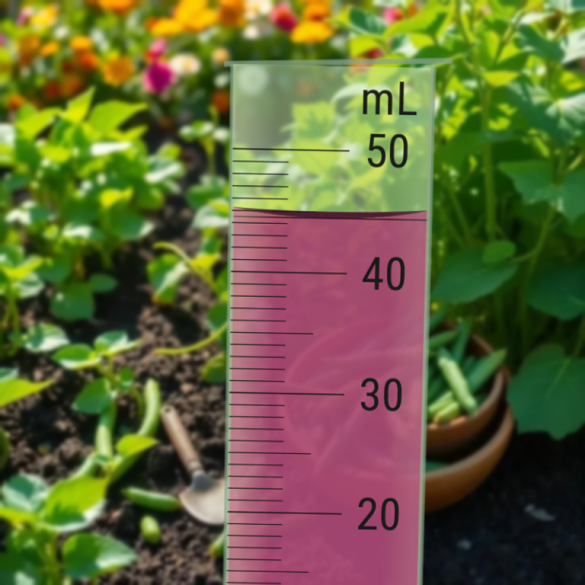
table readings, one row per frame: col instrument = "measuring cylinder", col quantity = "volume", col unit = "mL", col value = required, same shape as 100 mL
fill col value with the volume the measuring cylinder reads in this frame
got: 44.5 mL
